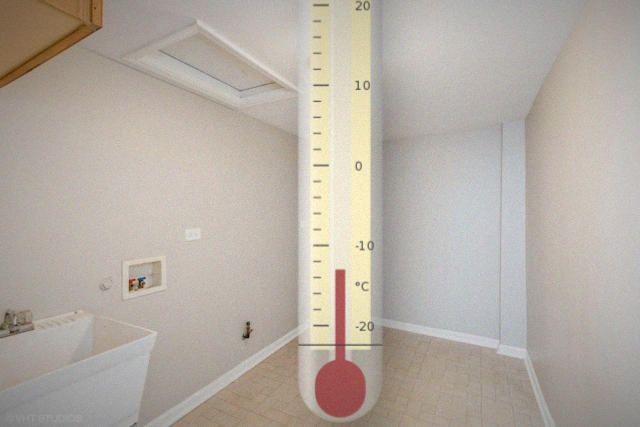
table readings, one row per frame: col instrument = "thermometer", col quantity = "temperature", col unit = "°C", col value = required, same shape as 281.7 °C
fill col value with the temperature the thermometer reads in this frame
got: -13 °C
